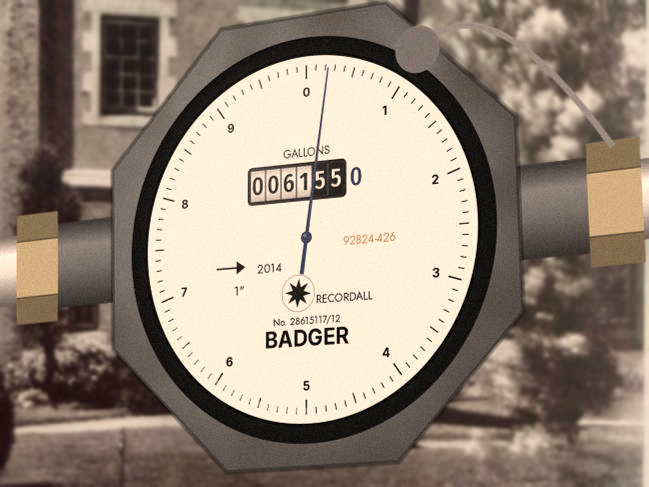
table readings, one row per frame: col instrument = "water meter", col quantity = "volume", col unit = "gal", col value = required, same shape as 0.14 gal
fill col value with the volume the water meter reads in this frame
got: 61550.2 gal
